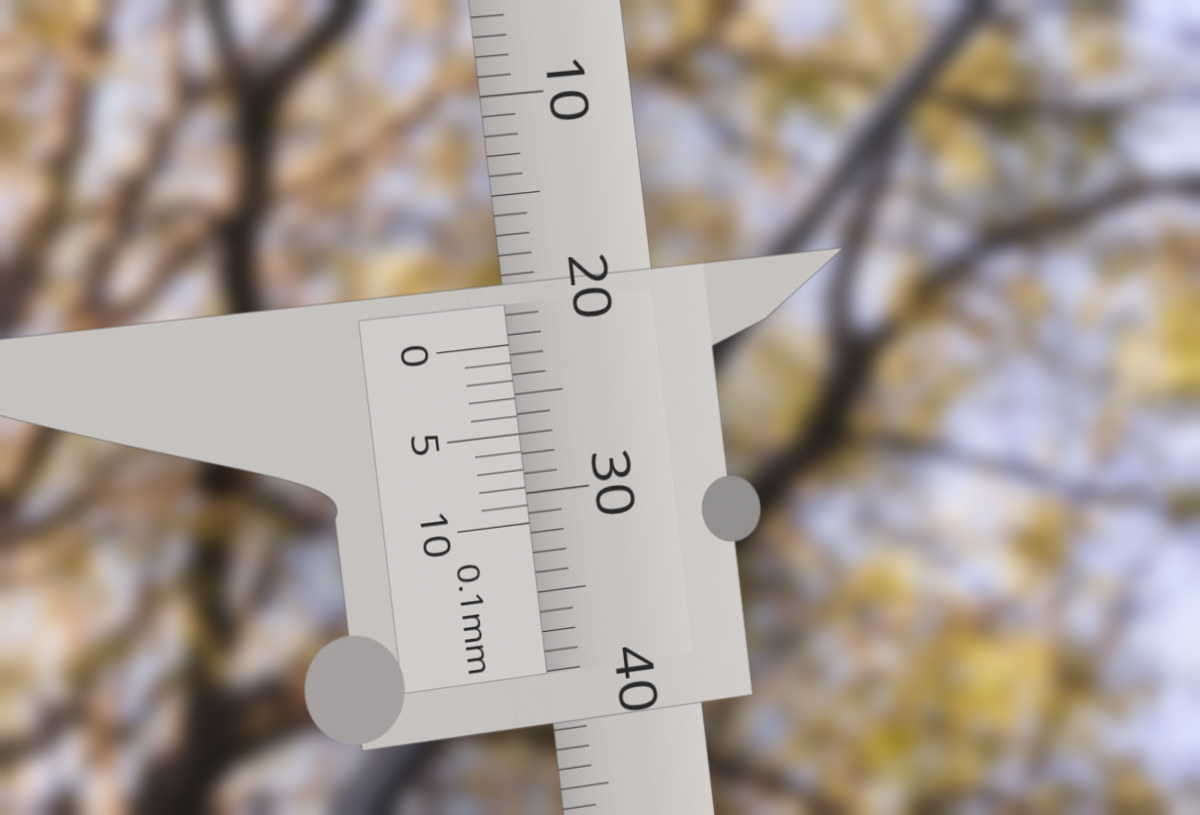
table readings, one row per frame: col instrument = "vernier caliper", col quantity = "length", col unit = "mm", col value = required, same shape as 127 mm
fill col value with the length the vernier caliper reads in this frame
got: 22.5 mm
